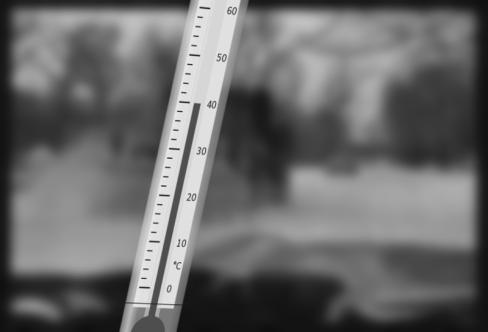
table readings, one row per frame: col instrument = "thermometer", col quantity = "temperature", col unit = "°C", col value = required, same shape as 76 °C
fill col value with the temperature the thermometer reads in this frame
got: 40 °C
